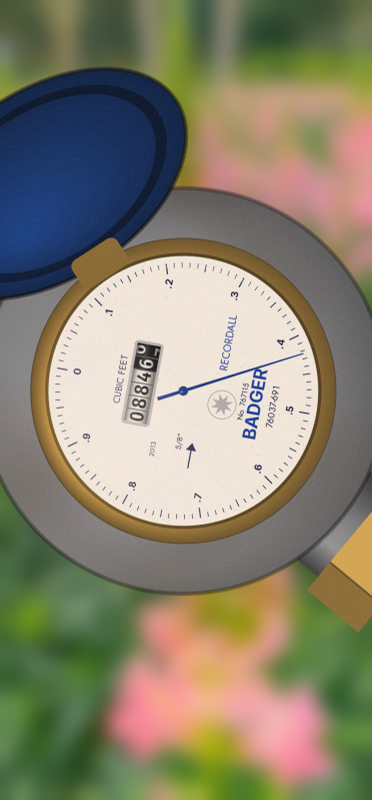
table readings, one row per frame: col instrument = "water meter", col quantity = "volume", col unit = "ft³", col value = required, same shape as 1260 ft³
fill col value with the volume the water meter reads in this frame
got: 88466.42 ft³
